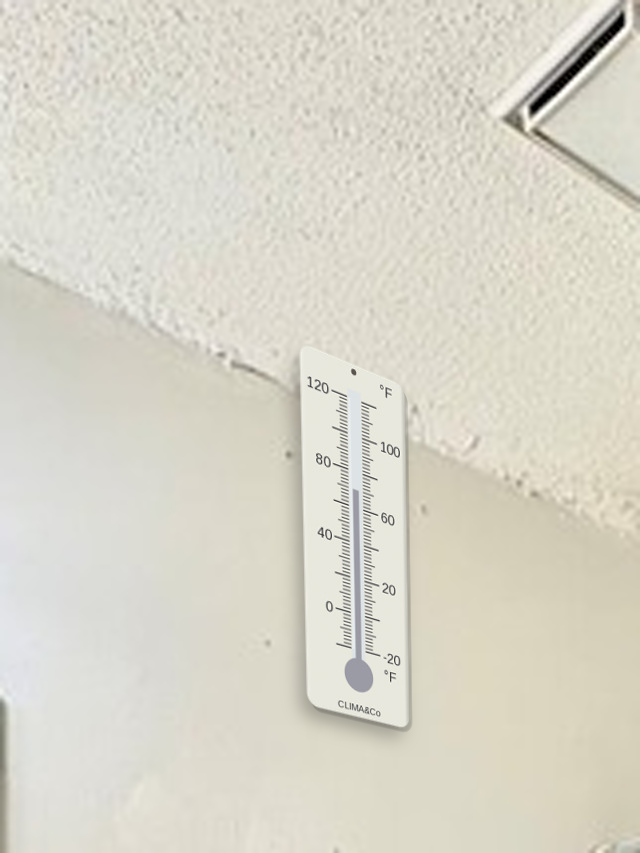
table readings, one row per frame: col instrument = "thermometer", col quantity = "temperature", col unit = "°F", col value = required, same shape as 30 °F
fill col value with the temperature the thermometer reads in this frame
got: 70 °F
